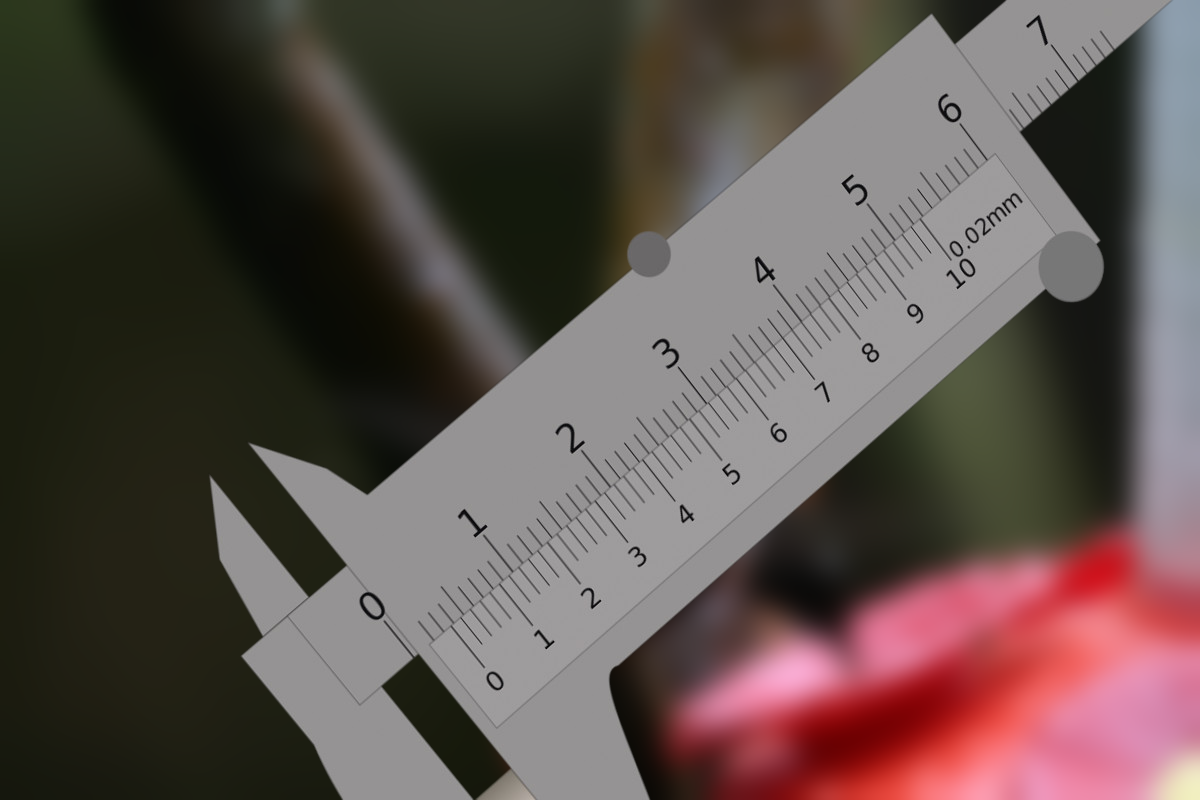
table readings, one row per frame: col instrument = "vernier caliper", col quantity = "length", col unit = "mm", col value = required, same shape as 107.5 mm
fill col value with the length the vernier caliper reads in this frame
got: 3.7 mm
